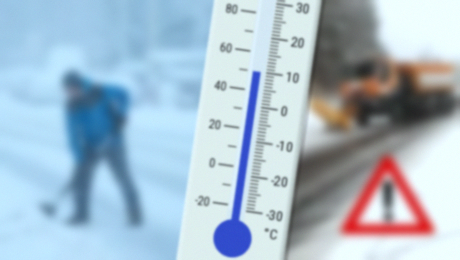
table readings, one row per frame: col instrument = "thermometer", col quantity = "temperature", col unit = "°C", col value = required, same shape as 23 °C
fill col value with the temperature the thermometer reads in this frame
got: 10 °C
